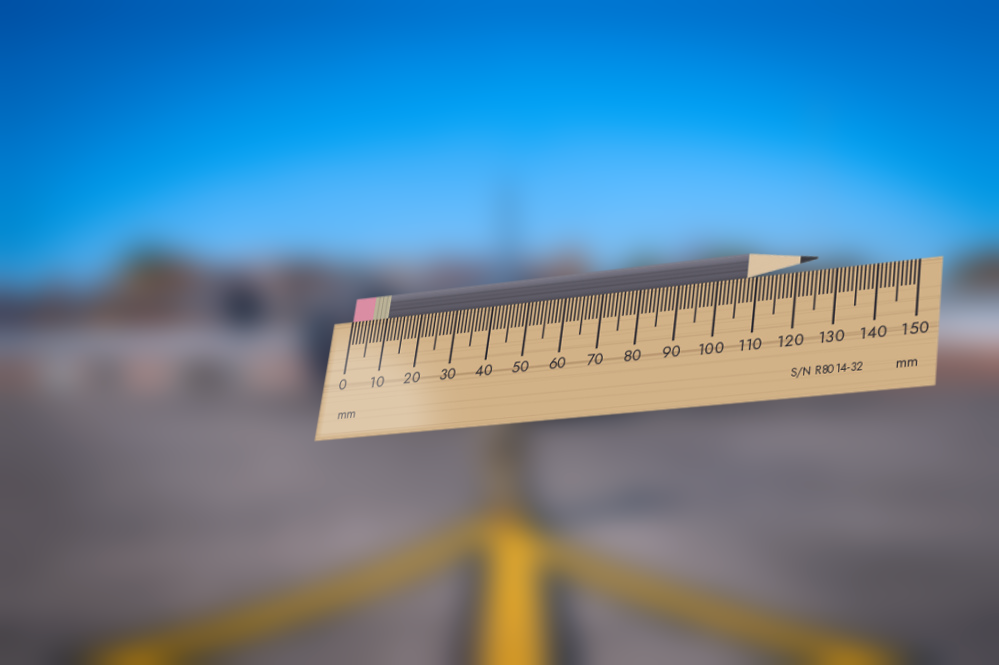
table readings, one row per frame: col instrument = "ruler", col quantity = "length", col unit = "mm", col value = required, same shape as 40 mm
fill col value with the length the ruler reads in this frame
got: 125 mm
